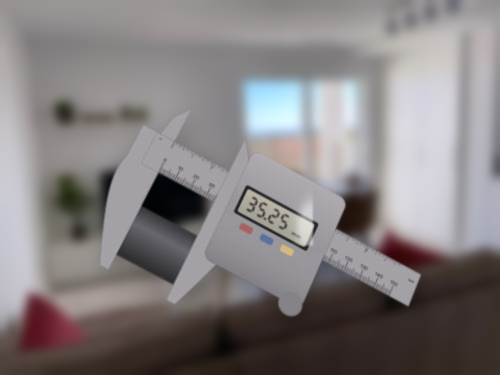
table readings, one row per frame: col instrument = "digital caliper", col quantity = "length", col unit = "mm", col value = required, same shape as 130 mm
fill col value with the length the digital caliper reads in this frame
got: 35.25 mm
